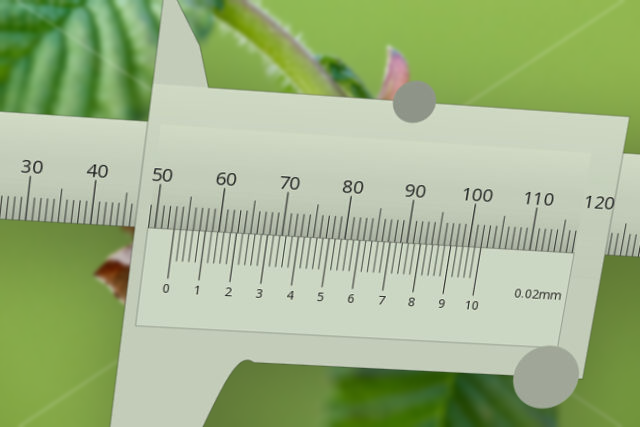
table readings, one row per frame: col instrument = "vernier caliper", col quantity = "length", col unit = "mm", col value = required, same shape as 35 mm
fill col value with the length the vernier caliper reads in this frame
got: 53.0 mm
